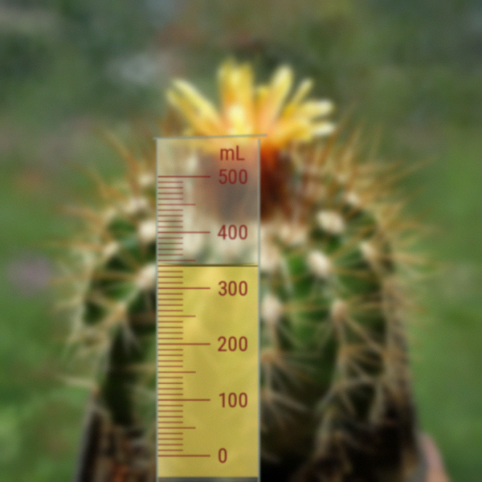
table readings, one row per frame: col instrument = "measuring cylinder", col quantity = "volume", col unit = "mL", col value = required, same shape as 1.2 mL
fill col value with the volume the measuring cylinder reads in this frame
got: 340 mL
